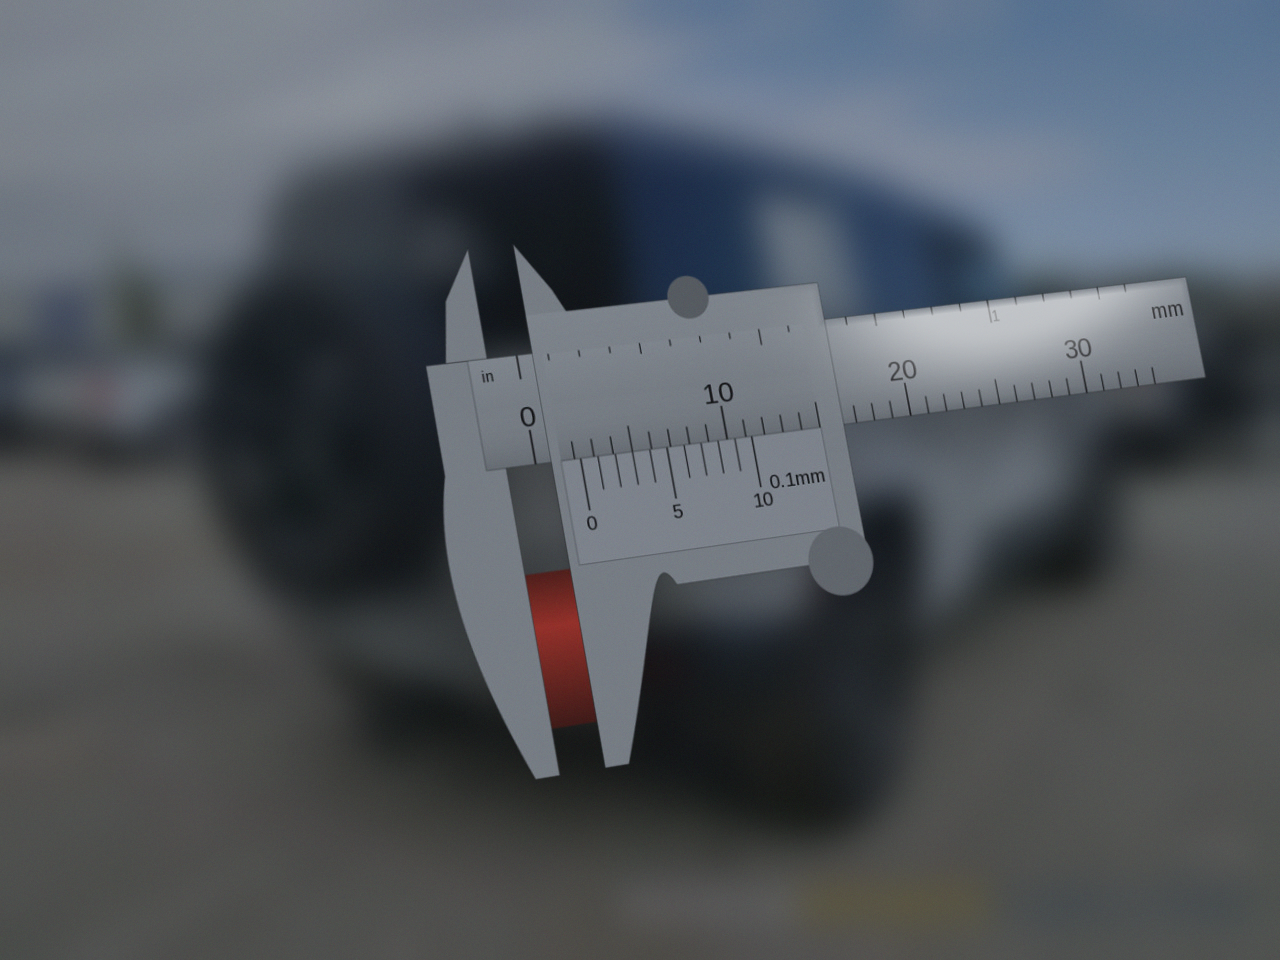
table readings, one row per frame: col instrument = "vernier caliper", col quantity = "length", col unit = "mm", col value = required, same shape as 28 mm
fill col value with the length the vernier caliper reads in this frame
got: 2.3 mm
